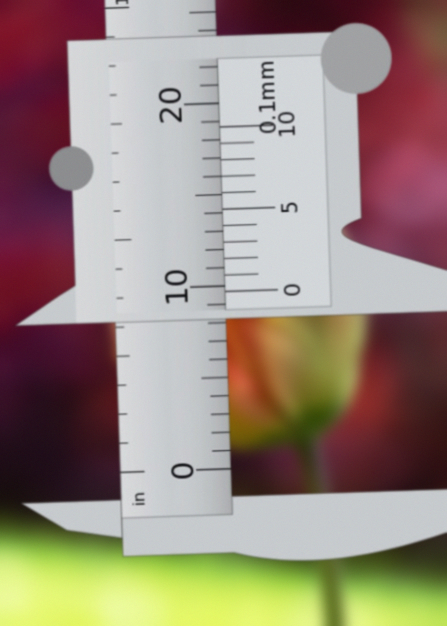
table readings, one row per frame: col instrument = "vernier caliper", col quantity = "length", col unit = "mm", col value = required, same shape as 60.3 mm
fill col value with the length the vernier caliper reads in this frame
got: 9.7 mm
